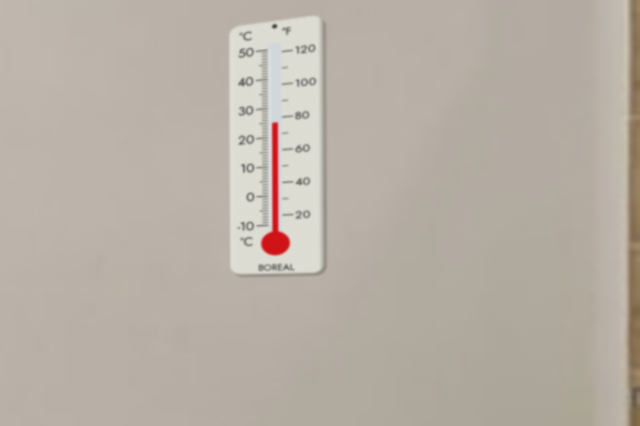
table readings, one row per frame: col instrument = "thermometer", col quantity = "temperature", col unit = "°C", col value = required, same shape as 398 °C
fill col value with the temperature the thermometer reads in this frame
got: 25 °C
